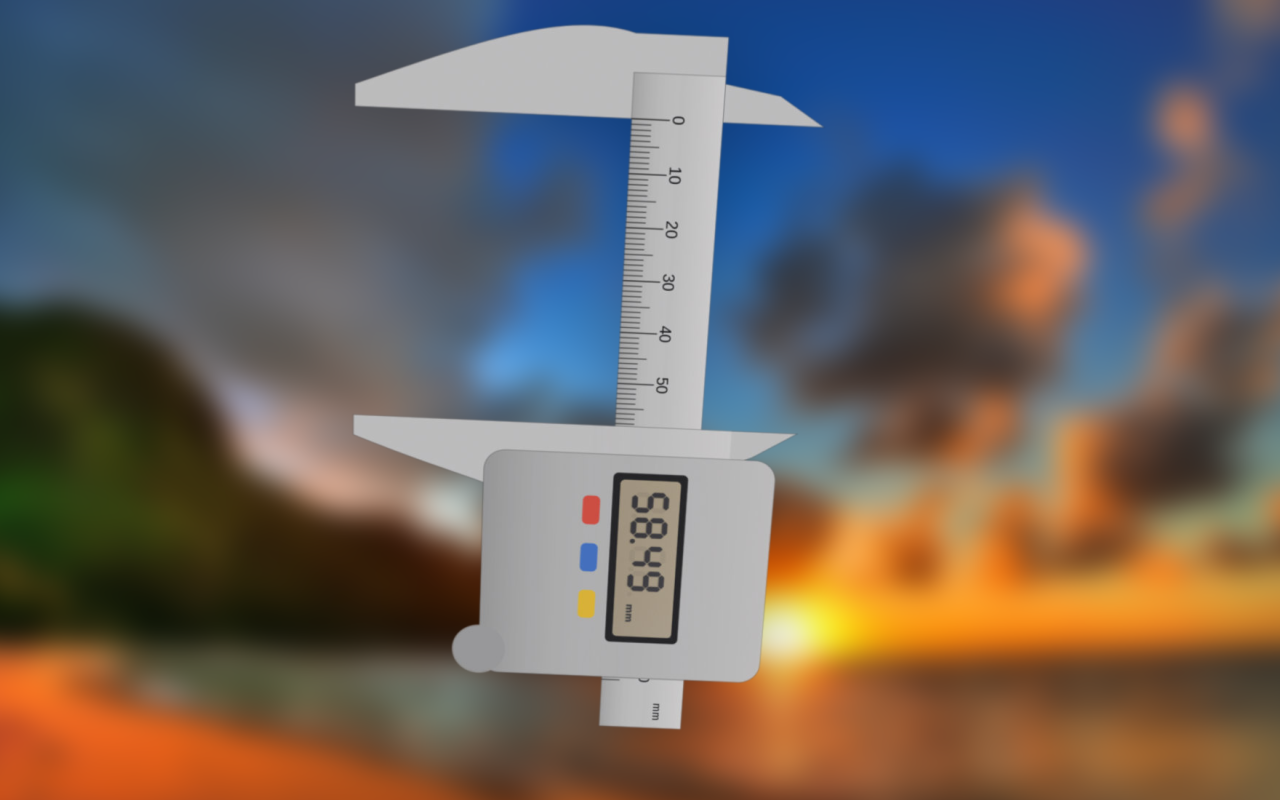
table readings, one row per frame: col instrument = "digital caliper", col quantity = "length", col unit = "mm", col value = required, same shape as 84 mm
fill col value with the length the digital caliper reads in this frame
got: 58.49 mm
